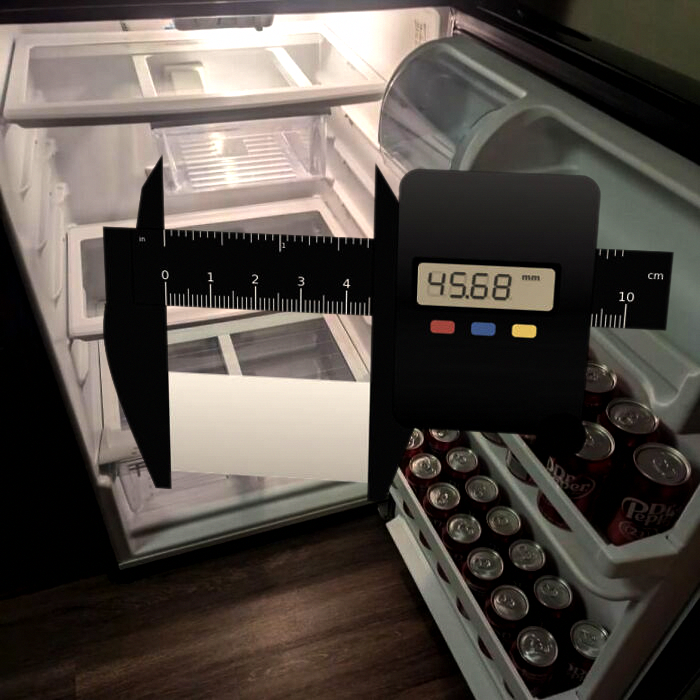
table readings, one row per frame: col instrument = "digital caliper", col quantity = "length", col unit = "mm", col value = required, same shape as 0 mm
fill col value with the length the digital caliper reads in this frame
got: 45.68 mm
